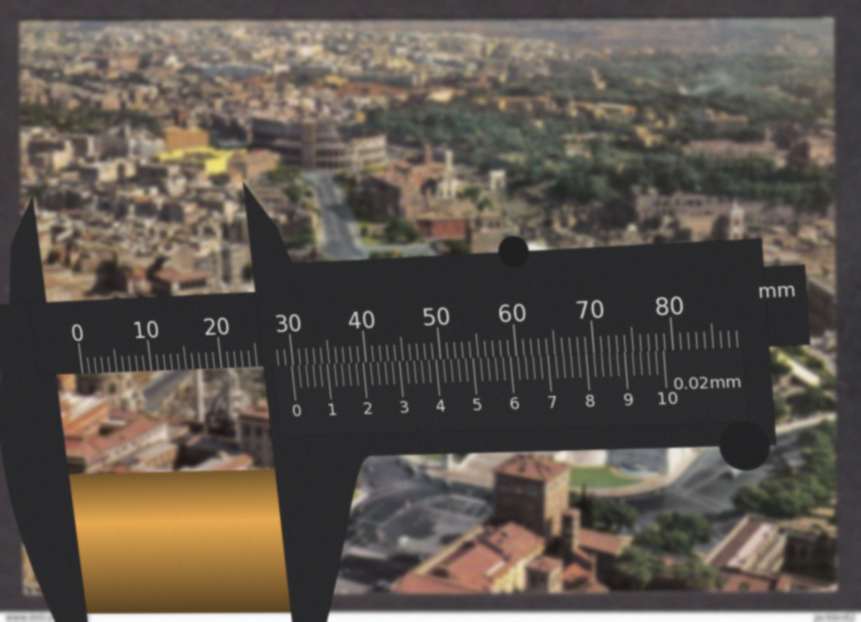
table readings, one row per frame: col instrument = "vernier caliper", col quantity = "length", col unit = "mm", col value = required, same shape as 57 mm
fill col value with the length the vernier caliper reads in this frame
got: 29.8 mm
